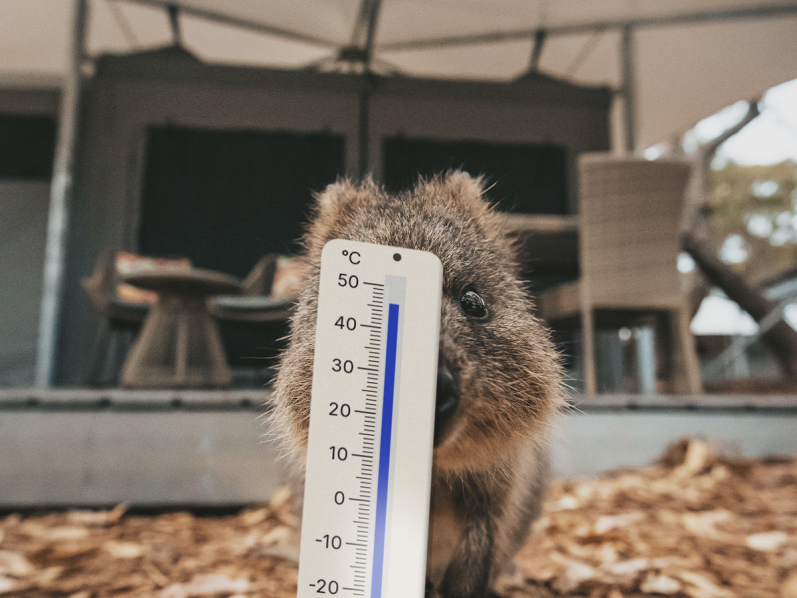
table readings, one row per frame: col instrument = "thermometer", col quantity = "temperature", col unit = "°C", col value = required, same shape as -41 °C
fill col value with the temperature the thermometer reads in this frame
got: 46 °C
